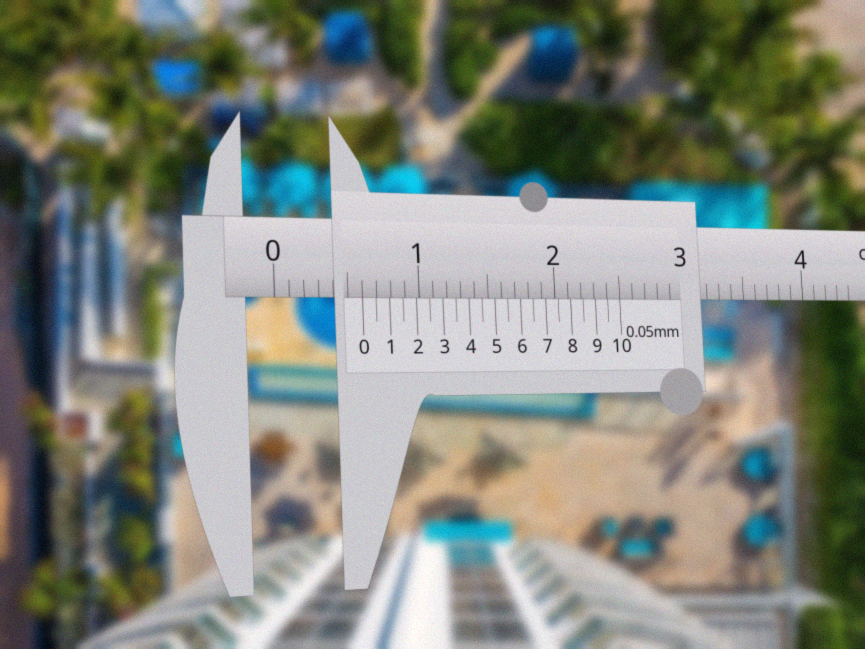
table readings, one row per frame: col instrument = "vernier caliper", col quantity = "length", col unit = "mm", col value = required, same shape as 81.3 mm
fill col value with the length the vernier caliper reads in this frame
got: 6.0 mm
